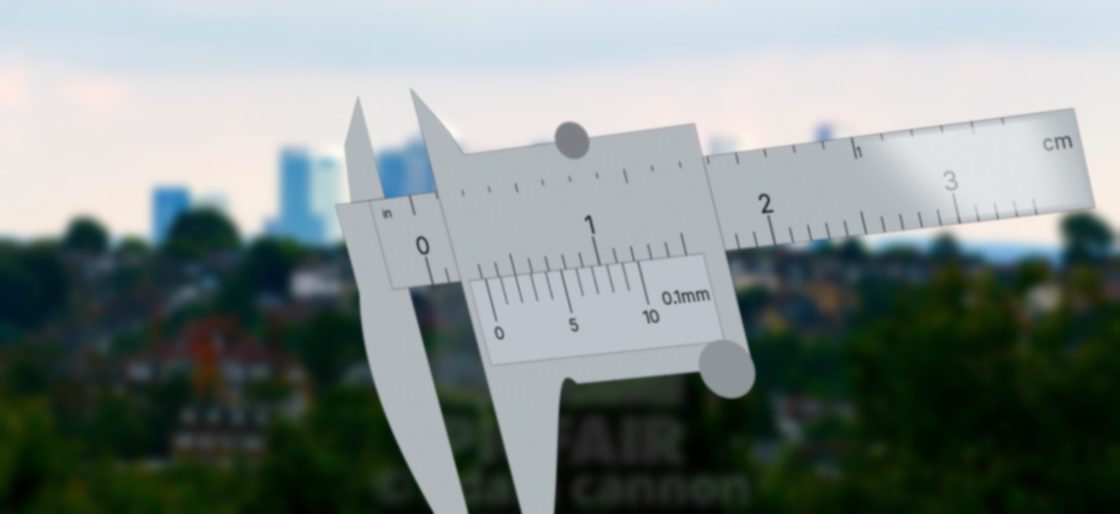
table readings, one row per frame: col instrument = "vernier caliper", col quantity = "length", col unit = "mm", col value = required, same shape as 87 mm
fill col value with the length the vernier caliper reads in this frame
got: 3.2 mm
